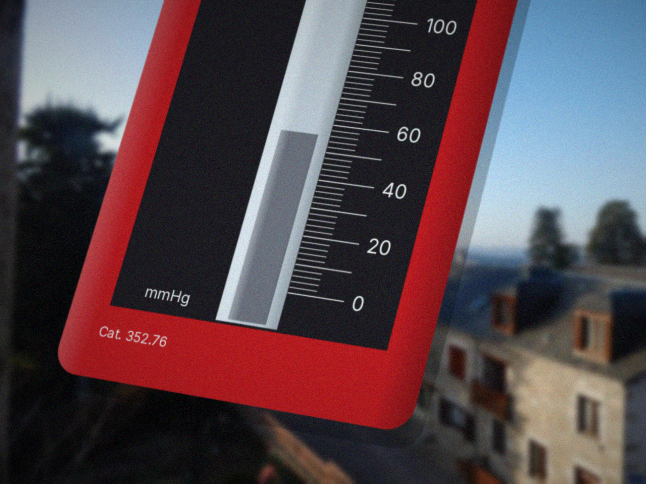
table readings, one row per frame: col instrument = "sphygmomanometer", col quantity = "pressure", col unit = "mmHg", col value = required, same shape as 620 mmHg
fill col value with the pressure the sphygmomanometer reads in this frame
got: 56 mmHg
